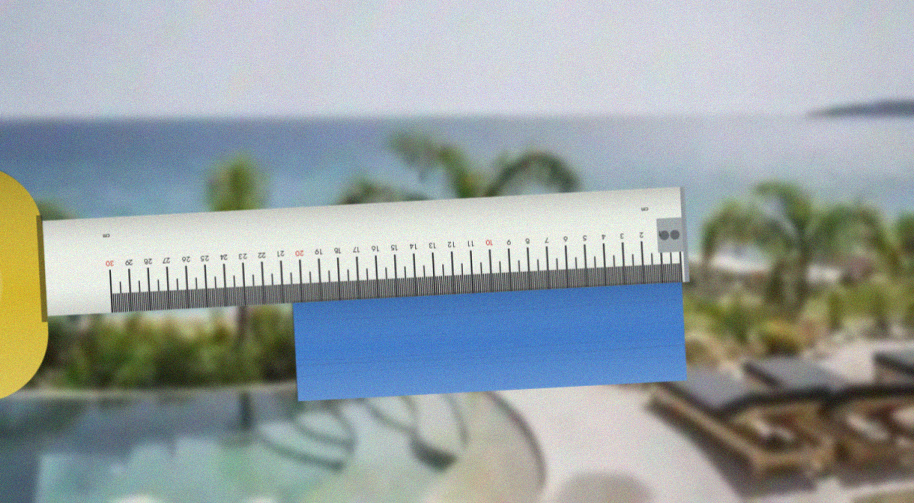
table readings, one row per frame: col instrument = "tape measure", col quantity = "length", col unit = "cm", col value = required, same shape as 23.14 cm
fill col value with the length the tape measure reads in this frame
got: 20.5 cm
